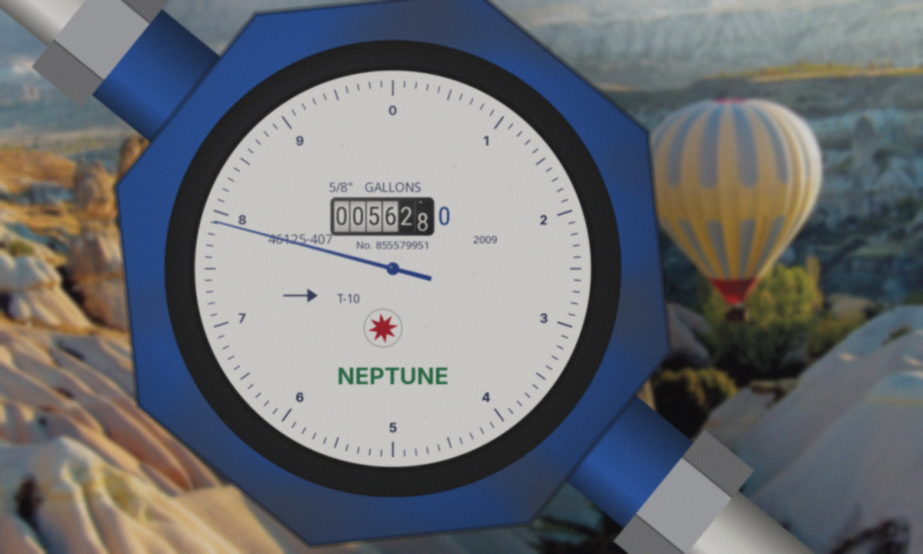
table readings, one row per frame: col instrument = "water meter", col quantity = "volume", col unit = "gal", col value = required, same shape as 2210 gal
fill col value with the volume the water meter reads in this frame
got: 56277.9 gal
